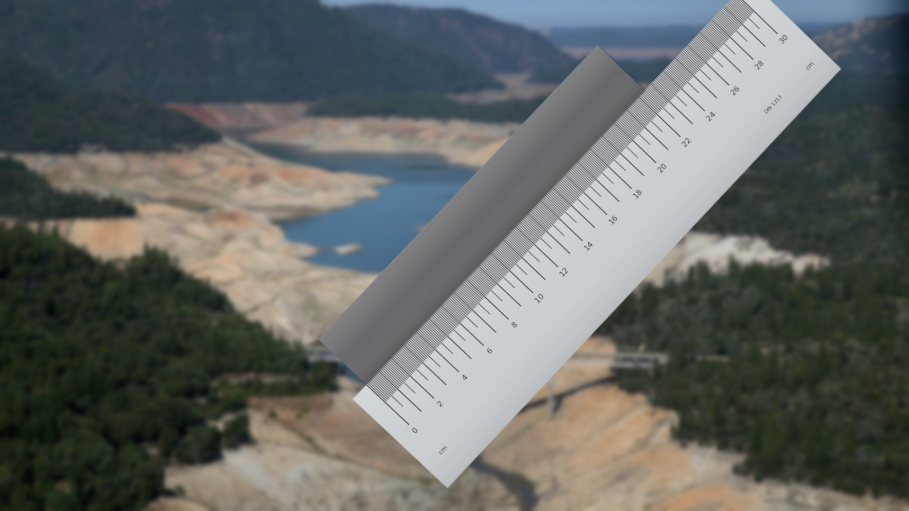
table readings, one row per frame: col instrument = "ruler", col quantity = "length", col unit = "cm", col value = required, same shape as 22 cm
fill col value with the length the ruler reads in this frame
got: 22.5 cm
